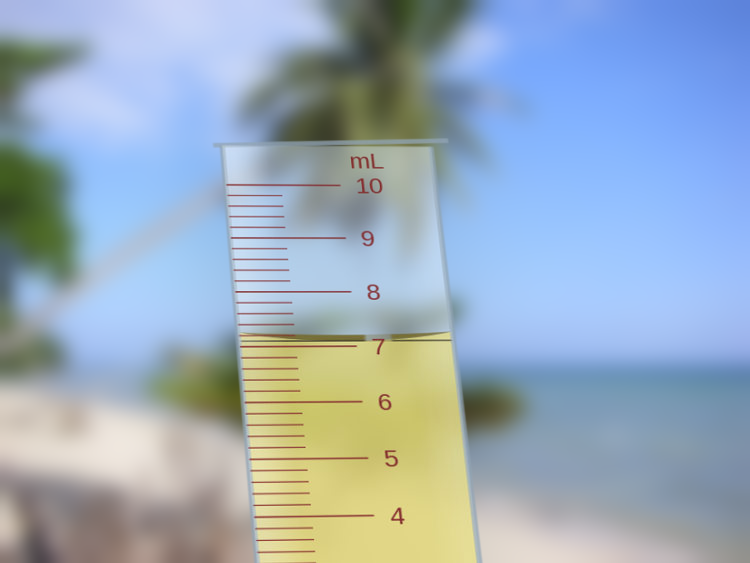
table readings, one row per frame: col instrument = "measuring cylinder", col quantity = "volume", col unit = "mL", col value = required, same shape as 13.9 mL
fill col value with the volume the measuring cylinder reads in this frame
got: 7.1 mL
